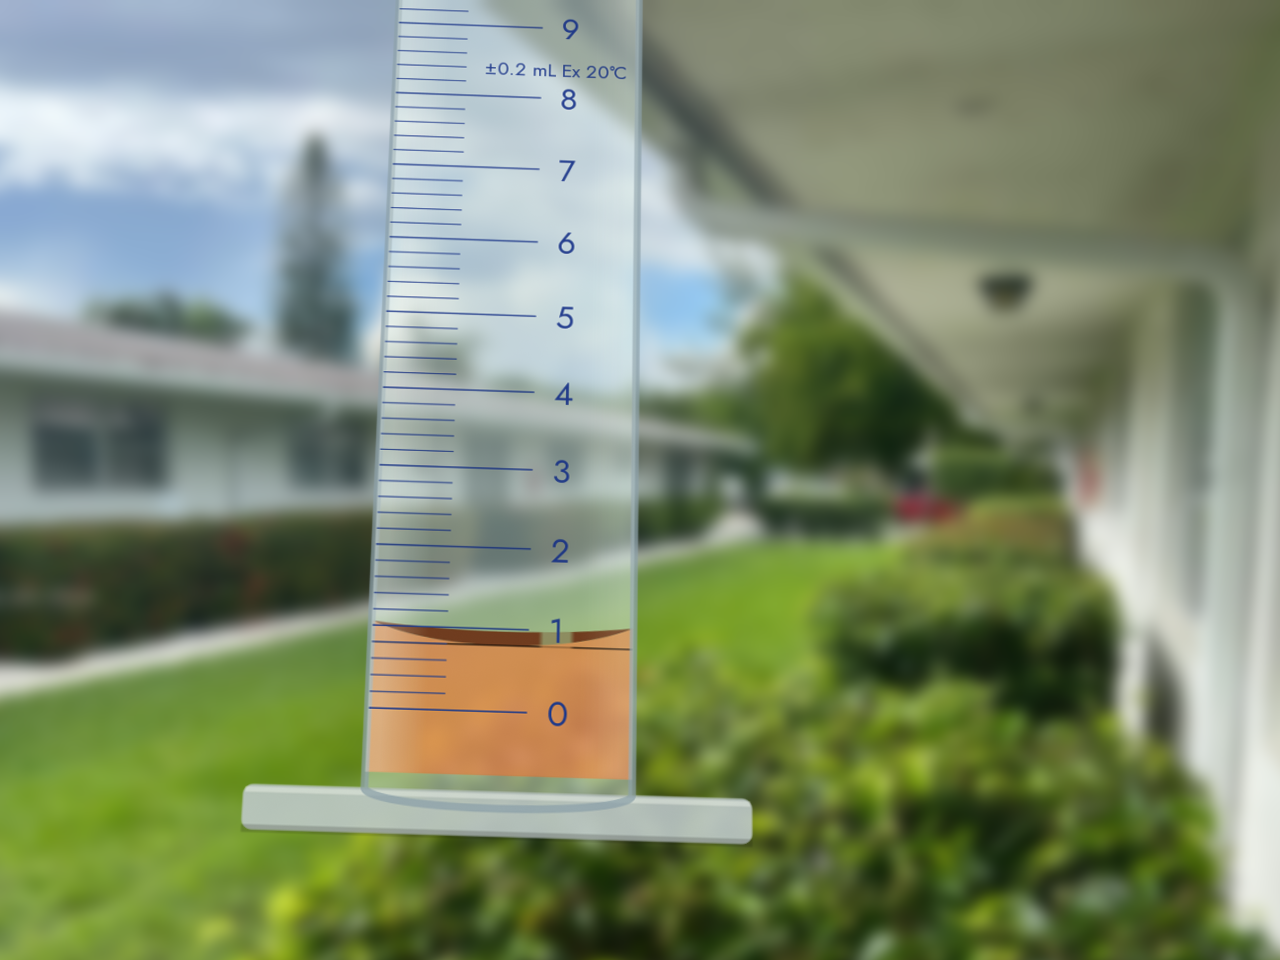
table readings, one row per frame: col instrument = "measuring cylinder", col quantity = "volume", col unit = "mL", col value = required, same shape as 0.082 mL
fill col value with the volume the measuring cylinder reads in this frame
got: 0.8 mL
